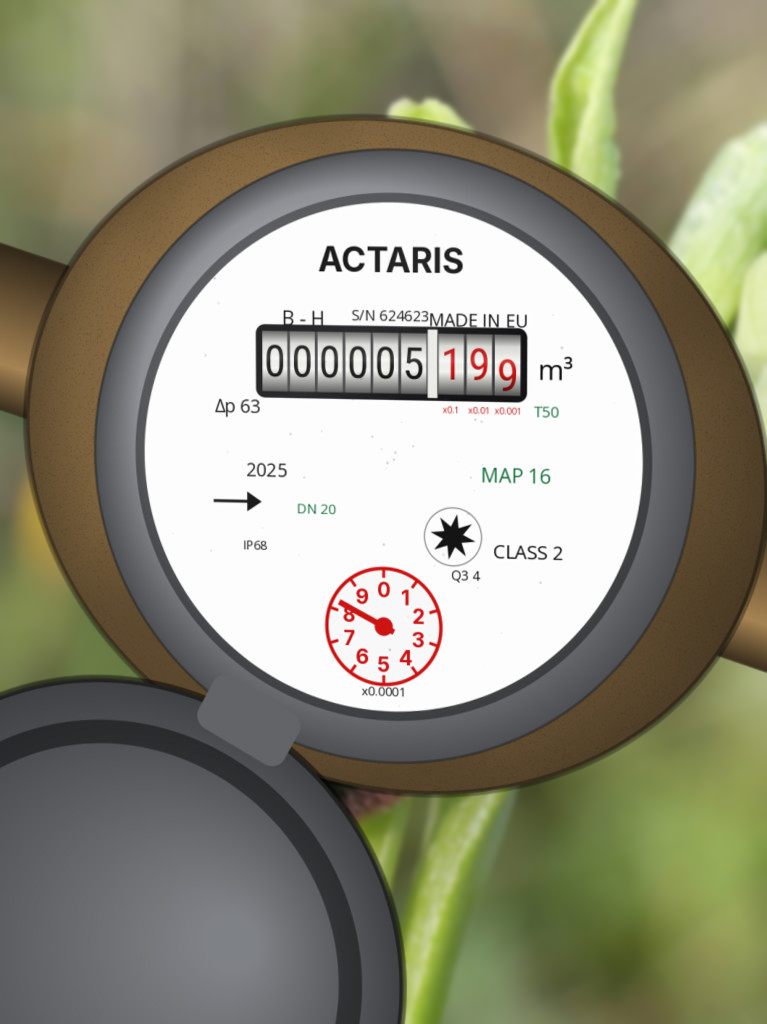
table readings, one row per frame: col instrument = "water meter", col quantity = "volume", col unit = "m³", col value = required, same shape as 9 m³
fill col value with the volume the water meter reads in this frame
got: 5.1988 m³
